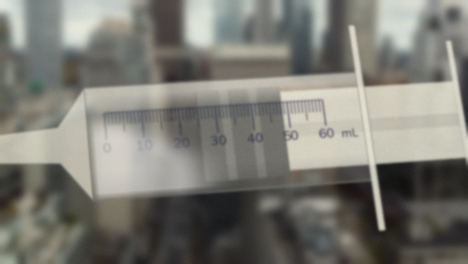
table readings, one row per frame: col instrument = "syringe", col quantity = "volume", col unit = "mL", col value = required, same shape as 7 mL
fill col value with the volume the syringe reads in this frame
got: 25 mL
